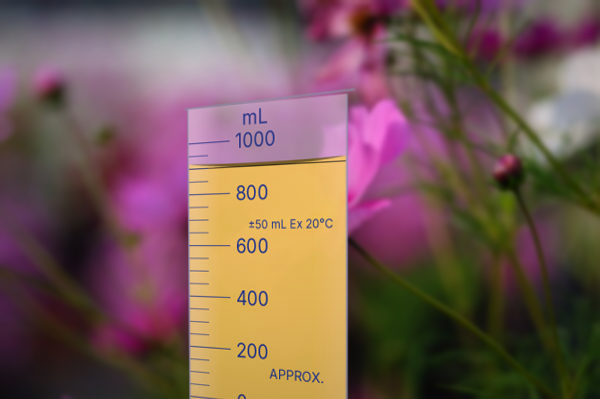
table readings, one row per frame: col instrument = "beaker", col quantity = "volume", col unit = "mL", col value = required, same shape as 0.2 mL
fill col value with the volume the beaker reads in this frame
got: 900 mL
